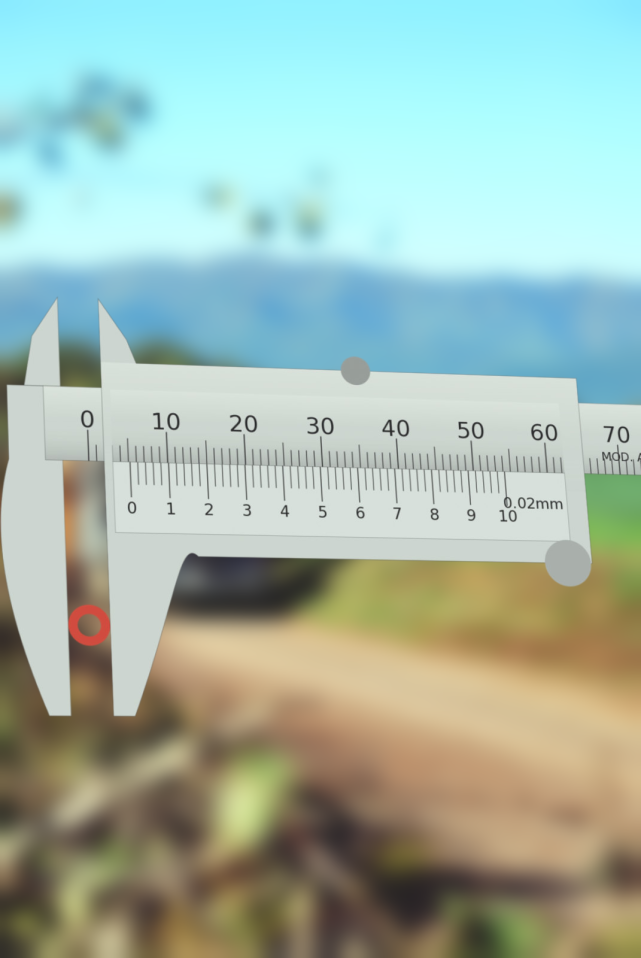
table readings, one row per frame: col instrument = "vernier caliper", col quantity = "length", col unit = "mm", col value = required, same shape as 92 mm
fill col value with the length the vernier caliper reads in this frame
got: 5.2 mm
